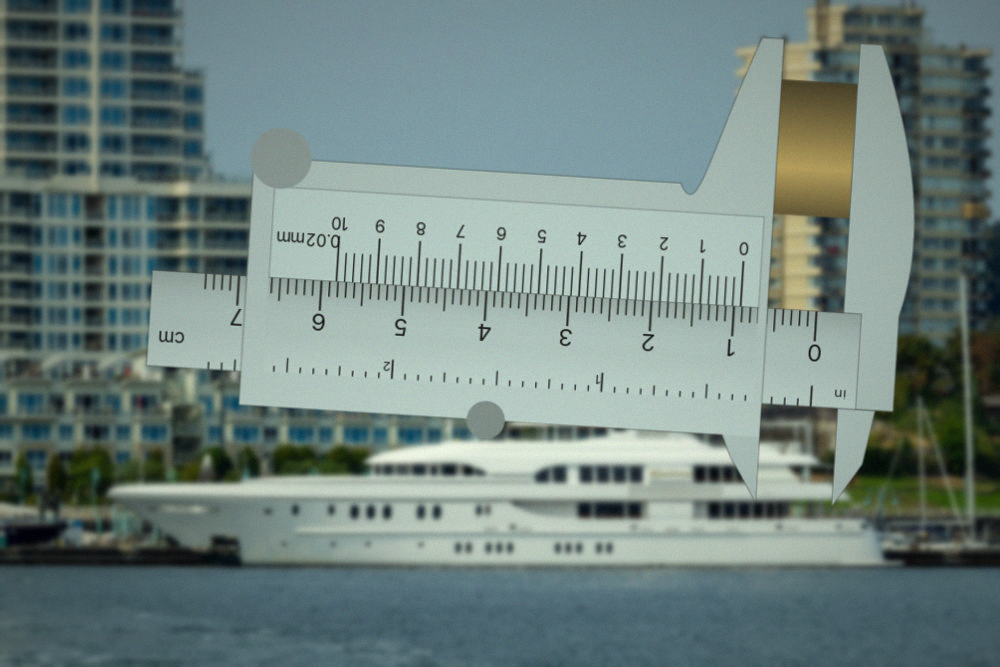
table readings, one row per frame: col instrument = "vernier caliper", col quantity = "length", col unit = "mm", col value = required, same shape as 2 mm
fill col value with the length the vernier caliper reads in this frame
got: 9.2 mm
